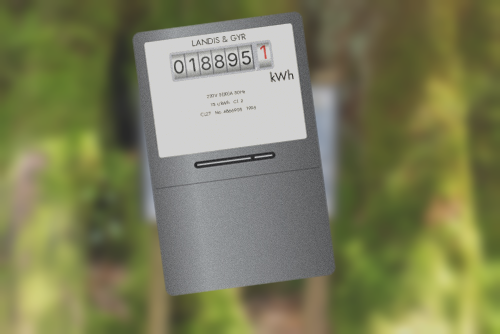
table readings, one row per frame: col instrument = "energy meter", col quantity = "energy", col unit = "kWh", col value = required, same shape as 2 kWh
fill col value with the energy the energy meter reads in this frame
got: 18895.1 kWh
